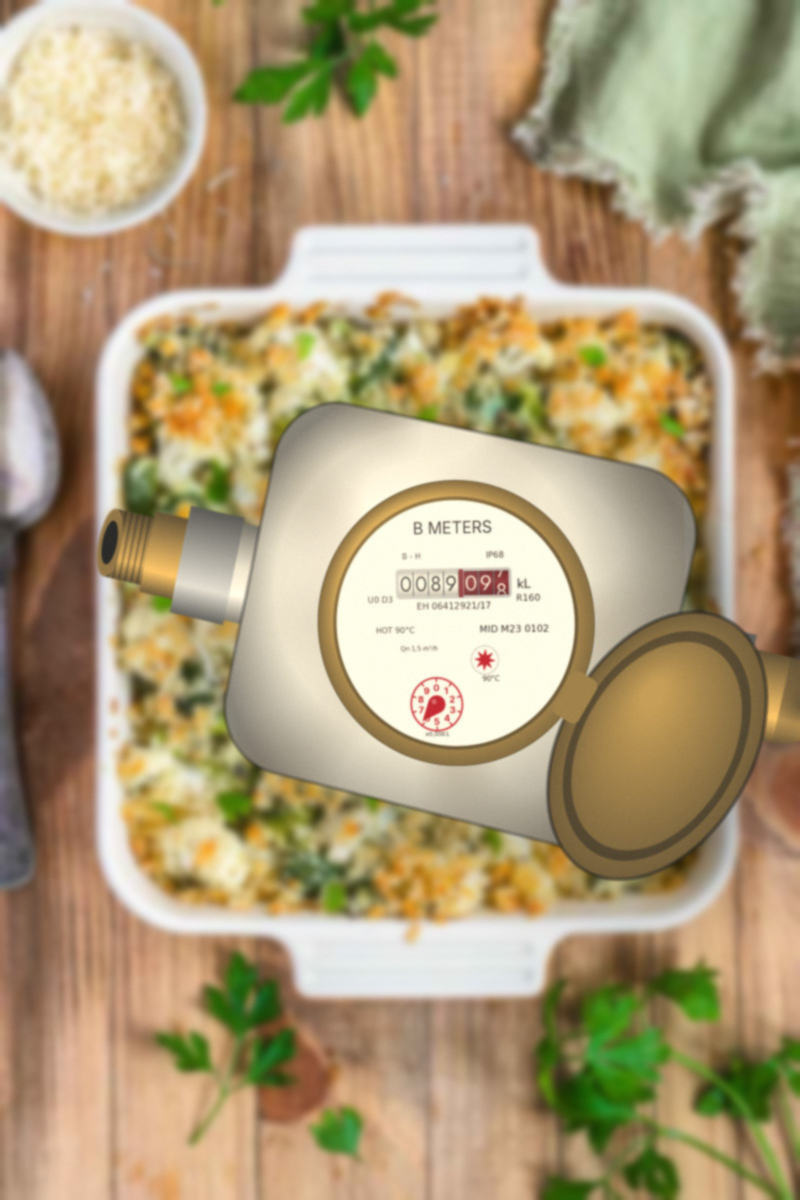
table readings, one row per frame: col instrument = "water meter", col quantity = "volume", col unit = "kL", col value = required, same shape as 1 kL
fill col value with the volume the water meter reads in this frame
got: 89.0976 kL
